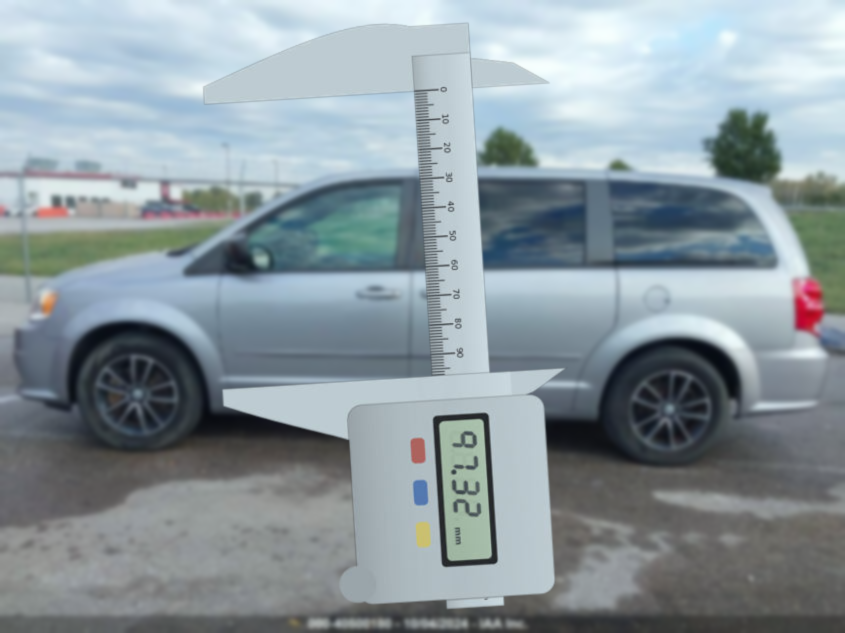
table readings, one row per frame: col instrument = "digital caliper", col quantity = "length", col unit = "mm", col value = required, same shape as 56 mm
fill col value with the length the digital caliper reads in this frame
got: 97.32 mm
